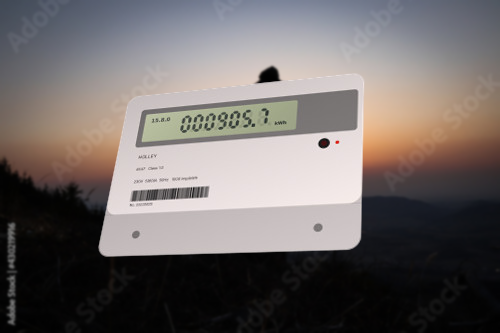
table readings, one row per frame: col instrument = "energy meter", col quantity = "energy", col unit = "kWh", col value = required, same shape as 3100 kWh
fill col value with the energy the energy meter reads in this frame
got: 905.7 kWh
